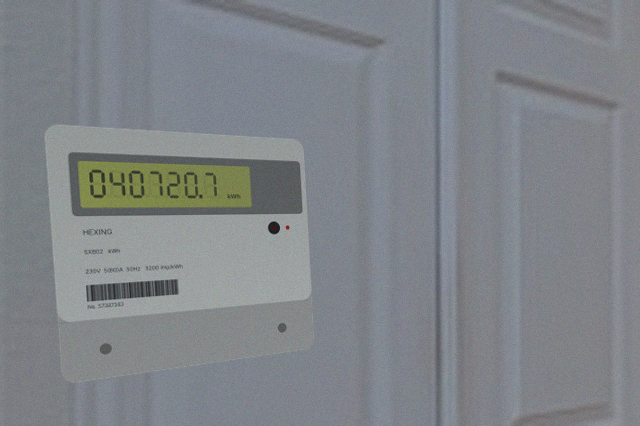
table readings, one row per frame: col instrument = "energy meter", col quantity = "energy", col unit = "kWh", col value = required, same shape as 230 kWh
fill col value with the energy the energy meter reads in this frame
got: 40720.7 kWh
